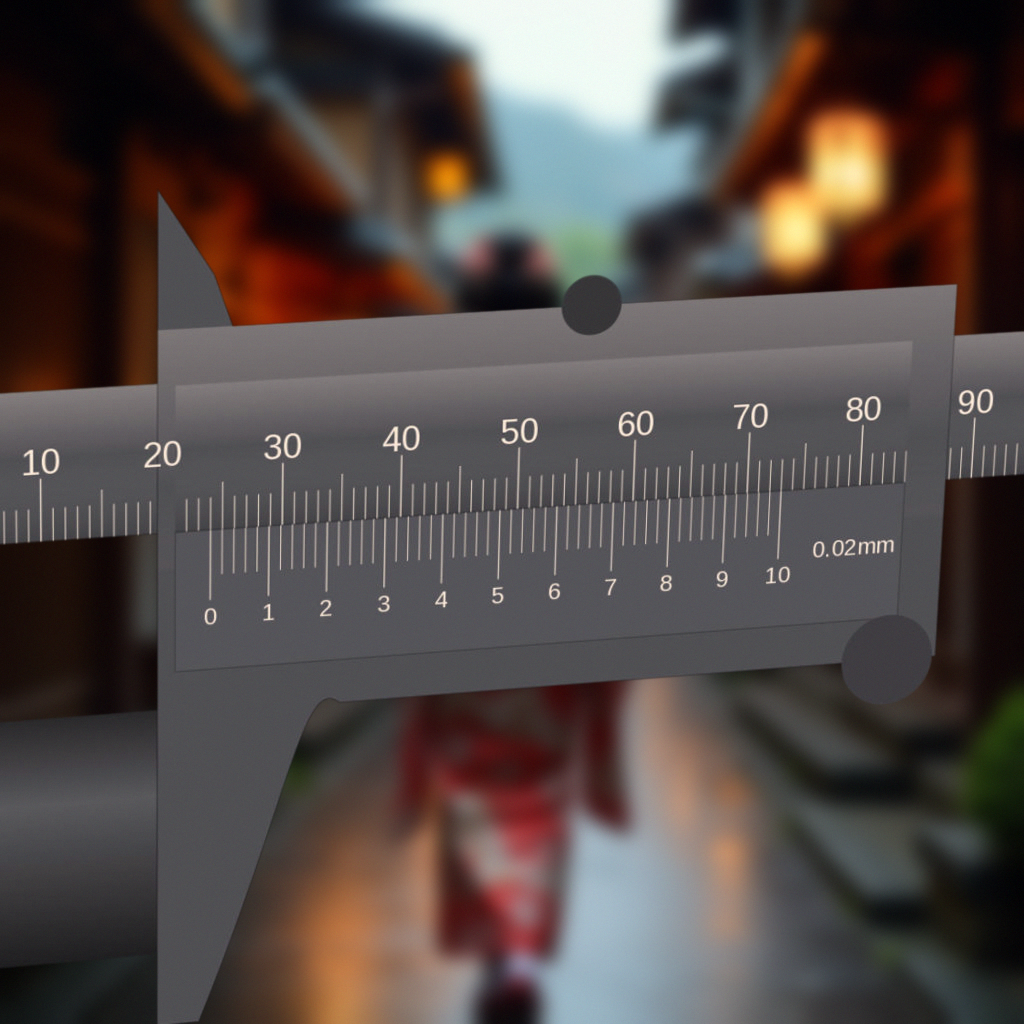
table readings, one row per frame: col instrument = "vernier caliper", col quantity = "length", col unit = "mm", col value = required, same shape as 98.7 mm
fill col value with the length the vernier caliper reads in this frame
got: 24.0 mm
